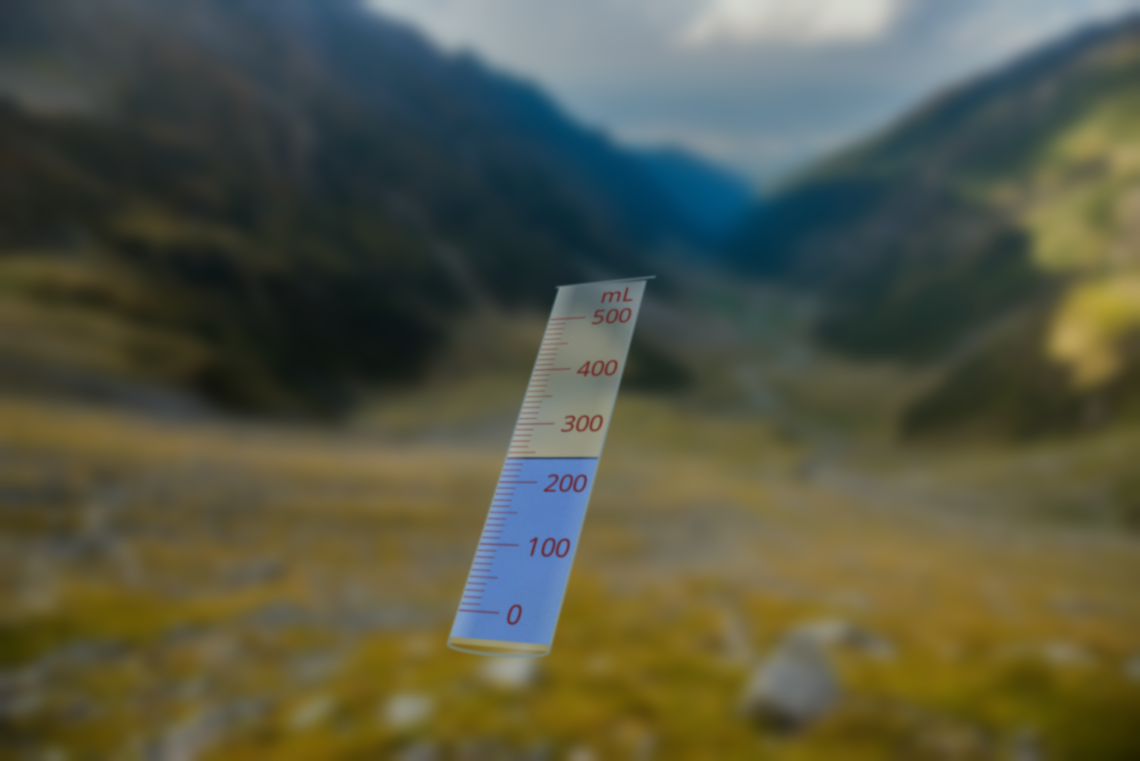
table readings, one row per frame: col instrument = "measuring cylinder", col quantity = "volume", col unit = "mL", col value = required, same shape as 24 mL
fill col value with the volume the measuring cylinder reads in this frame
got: 240 mL
